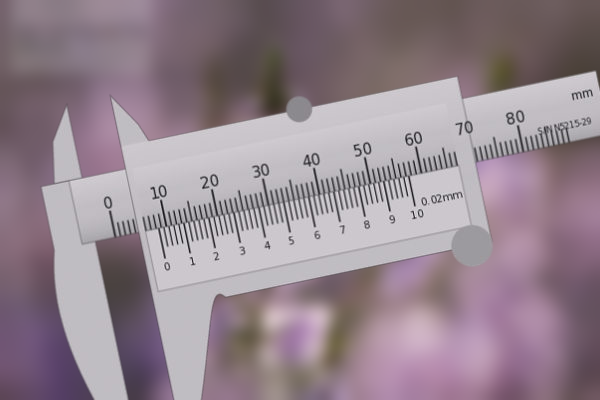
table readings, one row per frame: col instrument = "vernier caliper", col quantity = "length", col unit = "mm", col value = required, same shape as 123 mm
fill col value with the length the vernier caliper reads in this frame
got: 8.5 mm
